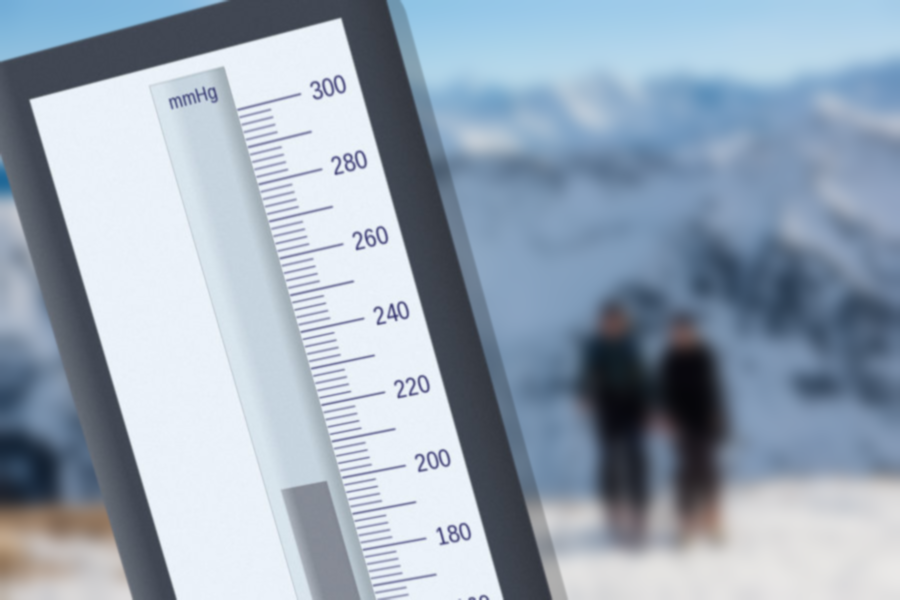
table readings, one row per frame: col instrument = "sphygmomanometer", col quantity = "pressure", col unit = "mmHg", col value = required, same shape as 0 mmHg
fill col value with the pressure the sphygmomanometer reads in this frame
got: 200 mmHg
